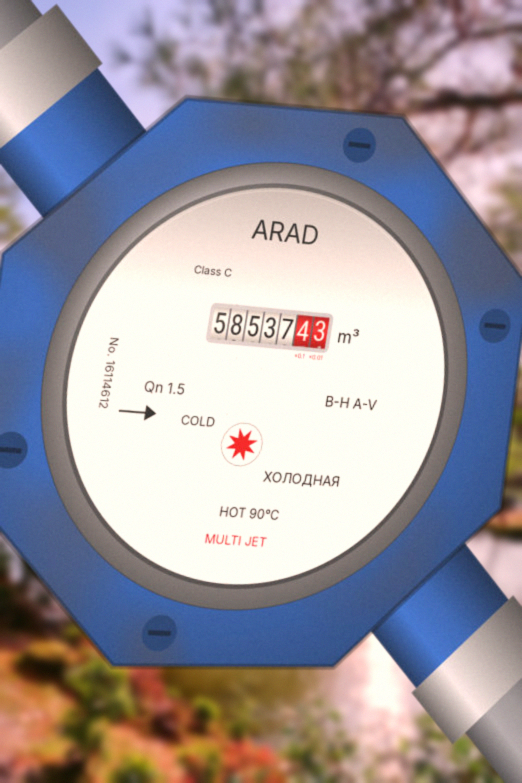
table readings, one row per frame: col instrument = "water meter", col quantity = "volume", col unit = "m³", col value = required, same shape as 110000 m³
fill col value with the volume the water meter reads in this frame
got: 58537.43 m³
